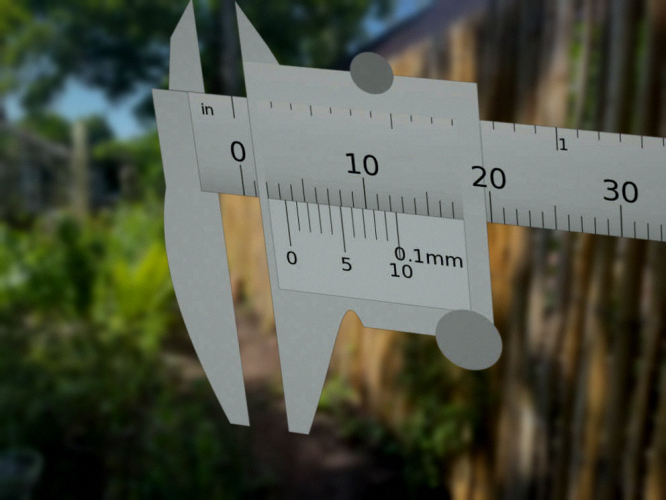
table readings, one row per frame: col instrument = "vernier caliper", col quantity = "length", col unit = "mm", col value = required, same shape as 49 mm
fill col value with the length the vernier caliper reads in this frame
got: 3.4 mm
